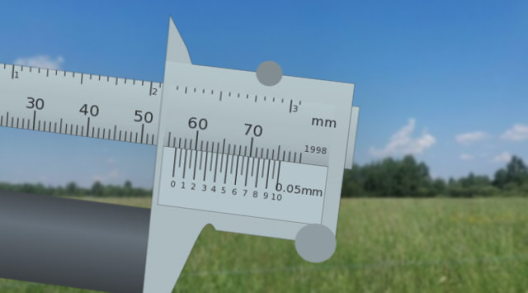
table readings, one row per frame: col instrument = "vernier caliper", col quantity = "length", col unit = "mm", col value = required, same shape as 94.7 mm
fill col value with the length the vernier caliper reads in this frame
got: 56.4 mm
